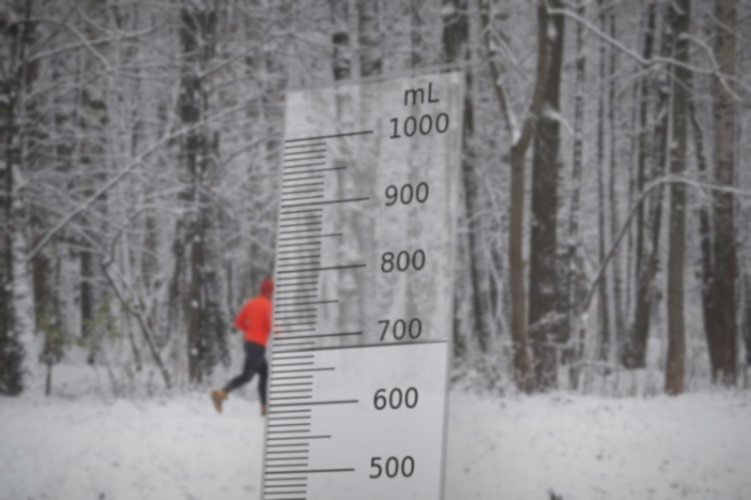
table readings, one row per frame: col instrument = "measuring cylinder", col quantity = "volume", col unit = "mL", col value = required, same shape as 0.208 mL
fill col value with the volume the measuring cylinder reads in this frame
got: 680 mL
